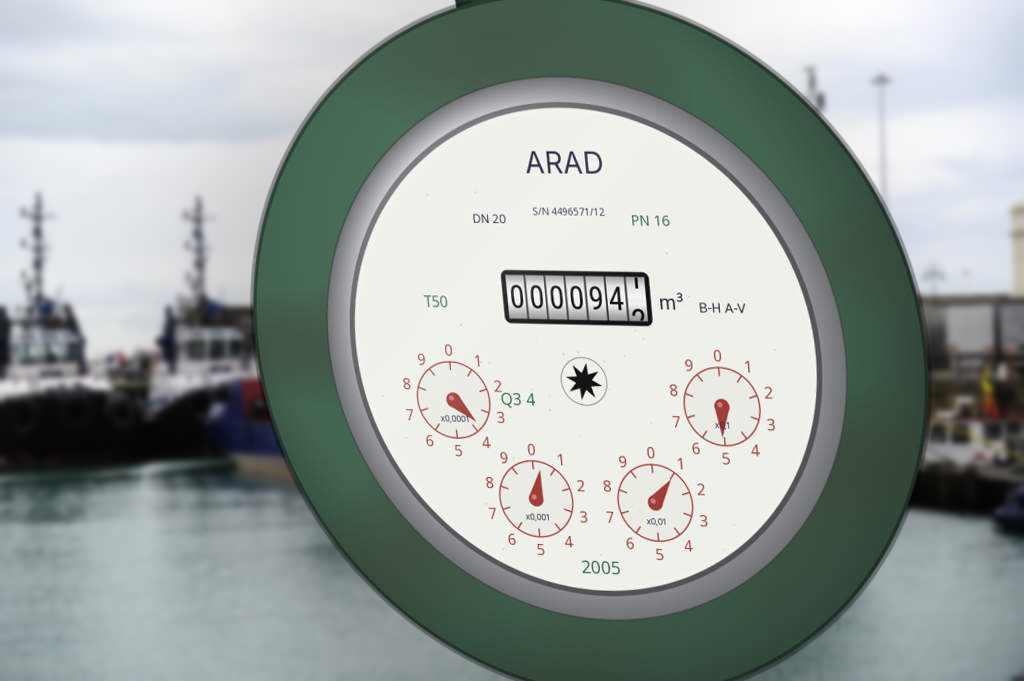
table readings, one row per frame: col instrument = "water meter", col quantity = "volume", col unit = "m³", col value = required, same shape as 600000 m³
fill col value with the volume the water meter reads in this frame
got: 941.5103 m³
